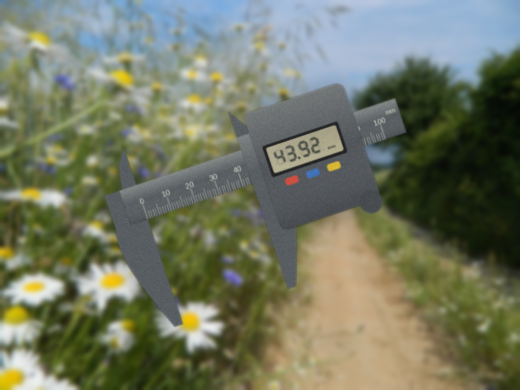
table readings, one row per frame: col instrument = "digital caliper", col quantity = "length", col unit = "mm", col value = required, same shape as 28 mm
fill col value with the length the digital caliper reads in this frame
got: 43.92 mm
